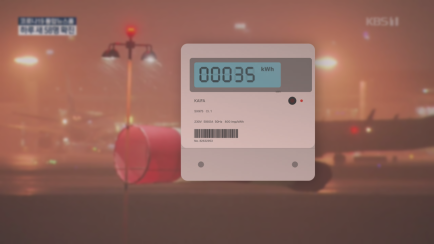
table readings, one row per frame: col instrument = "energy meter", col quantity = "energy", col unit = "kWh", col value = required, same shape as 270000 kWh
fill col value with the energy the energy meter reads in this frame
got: 35 kWh
